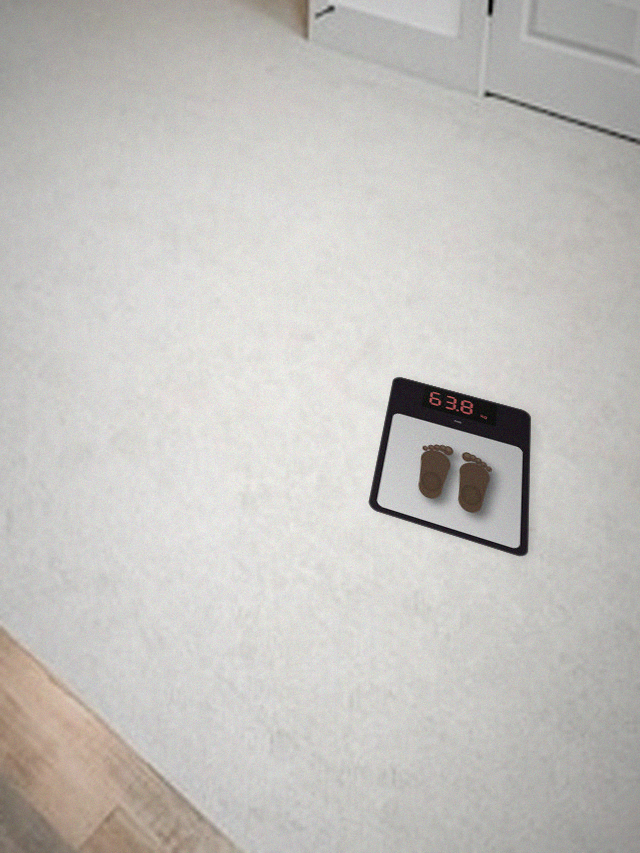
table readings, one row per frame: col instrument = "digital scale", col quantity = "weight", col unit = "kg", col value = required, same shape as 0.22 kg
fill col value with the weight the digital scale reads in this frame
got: 63.8 kg
